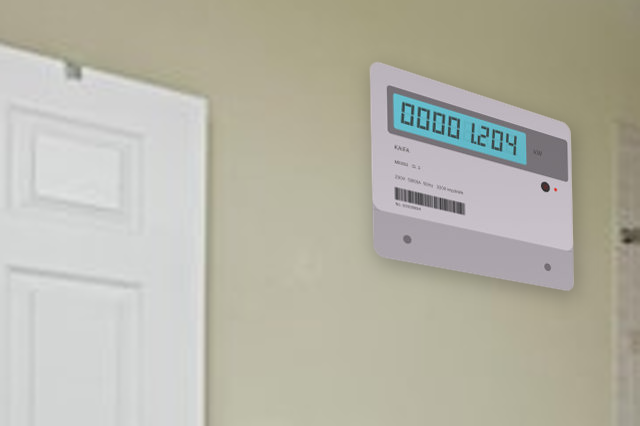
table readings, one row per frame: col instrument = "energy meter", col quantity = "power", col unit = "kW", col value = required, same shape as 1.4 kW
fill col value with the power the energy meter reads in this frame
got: 1.204 kW
